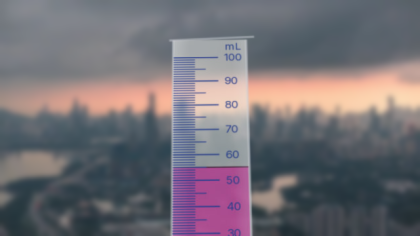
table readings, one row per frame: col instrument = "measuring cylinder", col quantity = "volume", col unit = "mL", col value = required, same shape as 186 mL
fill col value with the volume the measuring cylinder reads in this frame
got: 55 mL
